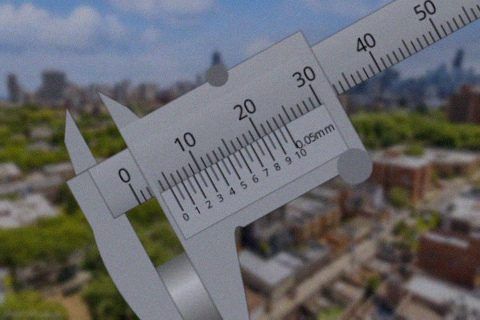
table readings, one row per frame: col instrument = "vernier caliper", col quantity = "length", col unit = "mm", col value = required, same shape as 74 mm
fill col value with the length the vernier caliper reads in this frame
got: 5.0 mm
